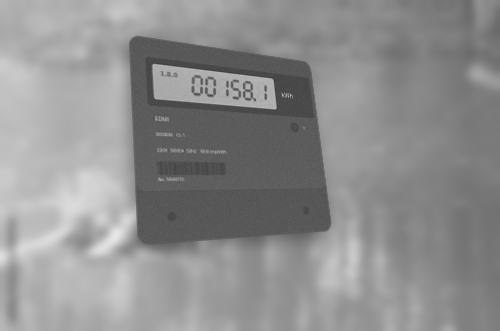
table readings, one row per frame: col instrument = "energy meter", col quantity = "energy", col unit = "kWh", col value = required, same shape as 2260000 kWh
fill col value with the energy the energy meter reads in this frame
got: 158.1 kWh
